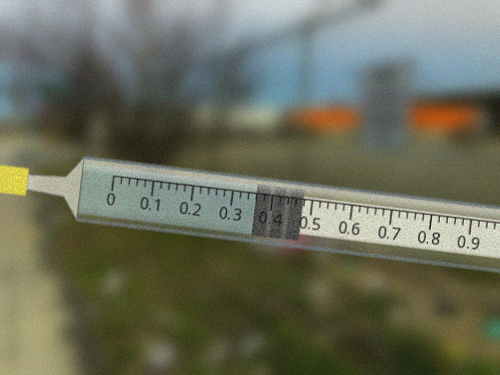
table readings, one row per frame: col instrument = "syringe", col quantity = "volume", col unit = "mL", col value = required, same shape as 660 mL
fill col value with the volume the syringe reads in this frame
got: 0.36 mL
